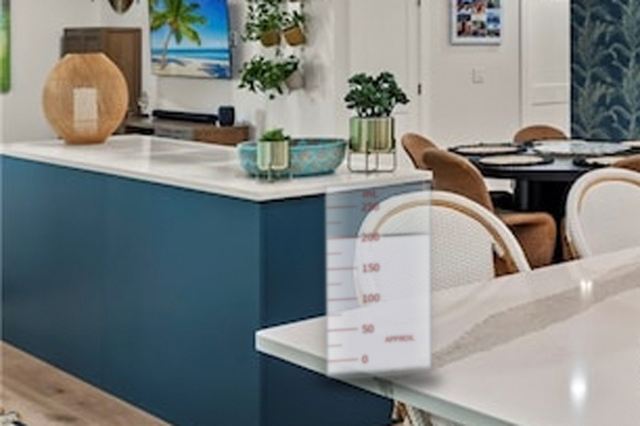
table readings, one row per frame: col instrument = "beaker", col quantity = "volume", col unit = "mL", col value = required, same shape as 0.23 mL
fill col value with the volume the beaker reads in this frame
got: 200 mL
